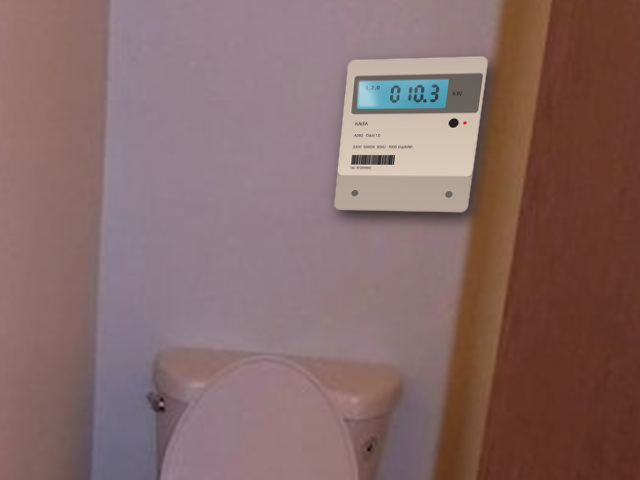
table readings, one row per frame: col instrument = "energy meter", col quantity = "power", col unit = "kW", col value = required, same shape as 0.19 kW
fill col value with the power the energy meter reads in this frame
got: 10.3 kW
